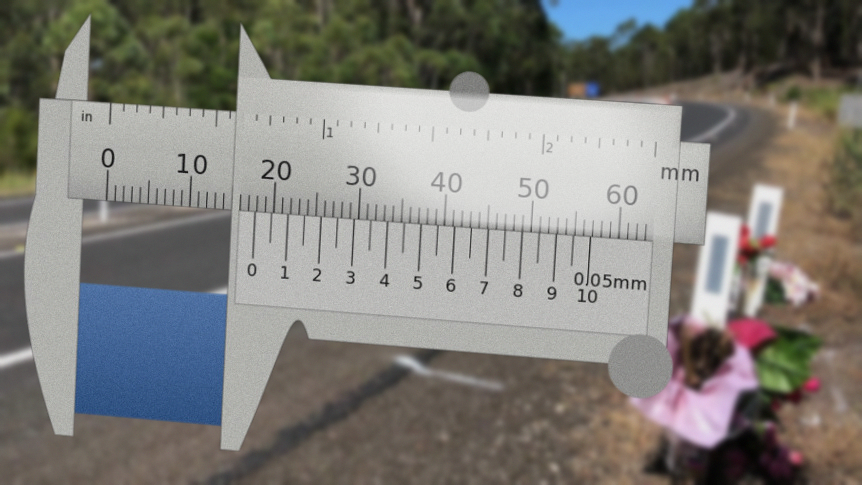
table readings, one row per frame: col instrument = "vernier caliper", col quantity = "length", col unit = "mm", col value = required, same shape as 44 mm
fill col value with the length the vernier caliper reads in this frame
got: 17.8 mm
